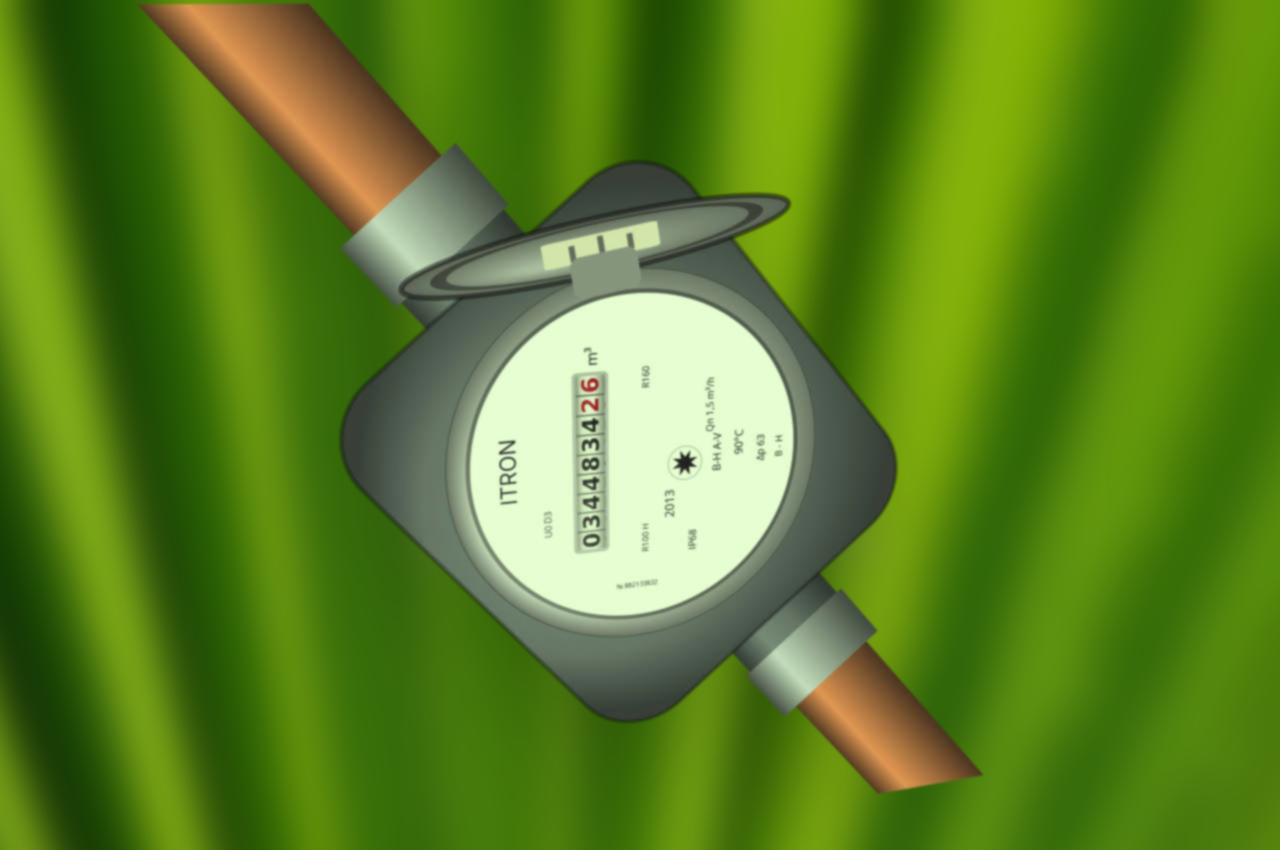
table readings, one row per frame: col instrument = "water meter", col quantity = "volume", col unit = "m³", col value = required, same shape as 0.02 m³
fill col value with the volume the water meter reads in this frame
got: 344834.26 m³
